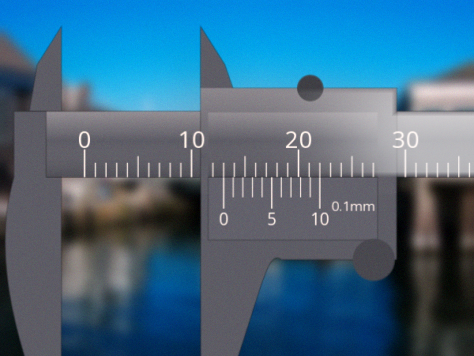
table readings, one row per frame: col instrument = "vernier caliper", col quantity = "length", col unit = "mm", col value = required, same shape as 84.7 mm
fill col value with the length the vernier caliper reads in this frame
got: 13.0 mm
